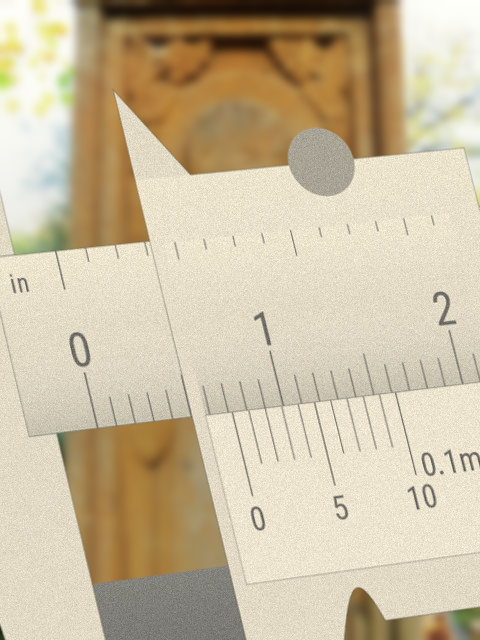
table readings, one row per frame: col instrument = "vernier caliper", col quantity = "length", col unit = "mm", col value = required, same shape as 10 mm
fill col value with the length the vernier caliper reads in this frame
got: 7.2 mm
